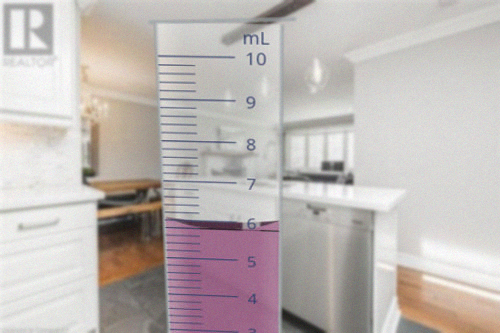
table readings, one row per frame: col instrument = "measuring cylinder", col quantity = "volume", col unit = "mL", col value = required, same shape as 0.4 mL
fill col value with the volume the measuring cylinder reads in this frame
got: 5.8 mL
